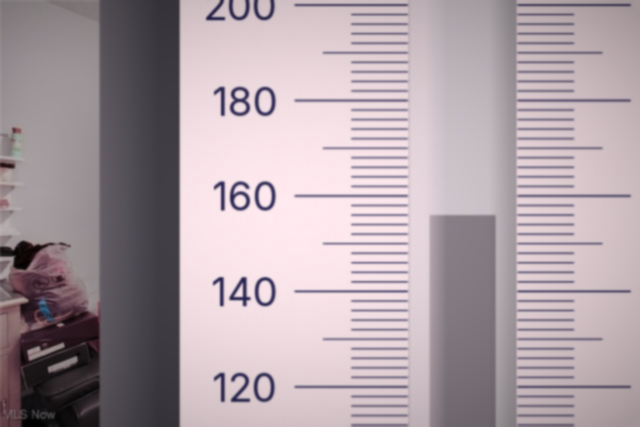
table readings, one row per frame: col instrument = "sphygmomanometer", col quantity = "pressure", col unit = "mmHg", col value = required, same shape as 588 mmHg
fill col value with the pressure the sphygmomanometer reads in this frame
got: 156 mmHg
